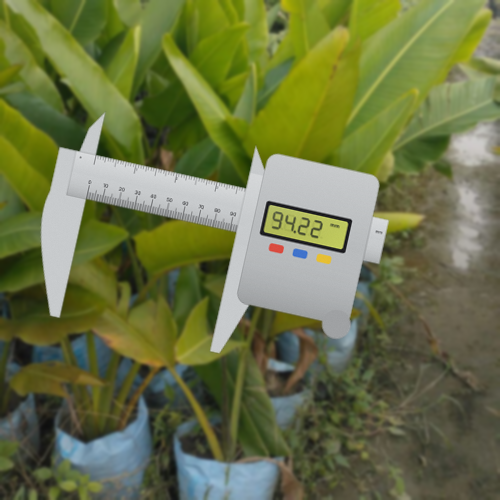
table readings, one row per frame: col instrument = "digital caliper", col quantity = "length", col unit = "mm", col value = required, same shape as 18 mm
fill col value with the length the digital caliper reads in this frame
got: 94.22 mm
